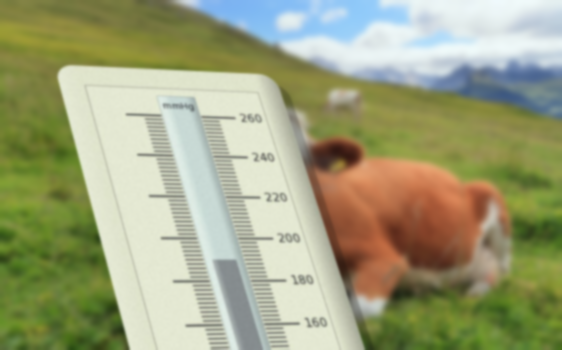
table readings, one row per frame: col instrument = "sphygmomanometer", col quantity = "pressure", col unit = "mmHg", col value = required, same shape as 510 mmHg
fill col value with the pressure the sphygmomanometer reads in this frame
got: 190 mmHg
